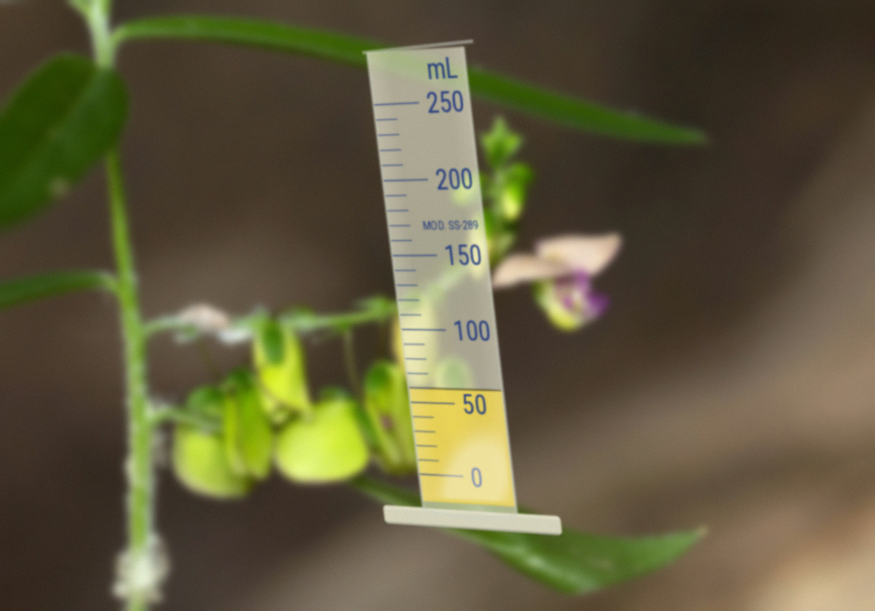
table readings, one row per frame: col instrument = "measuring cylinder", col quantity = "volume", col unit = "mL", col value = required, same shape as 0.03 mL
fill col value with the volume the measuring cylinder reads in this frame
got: 60 mL
